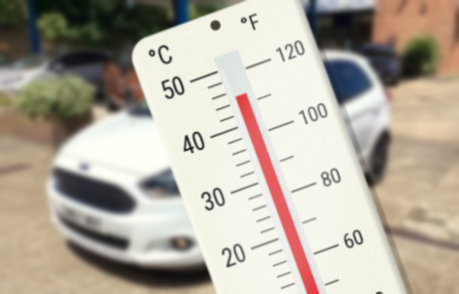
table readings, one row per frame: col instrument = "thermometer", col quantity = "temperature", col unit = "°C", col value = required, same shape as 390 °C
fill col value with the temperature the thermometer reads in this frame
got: 45 °C
